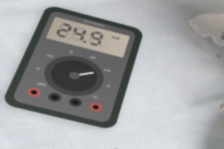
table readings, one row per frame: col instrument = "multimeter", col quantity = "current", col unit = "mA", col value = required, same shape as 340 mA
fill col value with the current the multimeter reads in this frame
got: 24.9 mA
